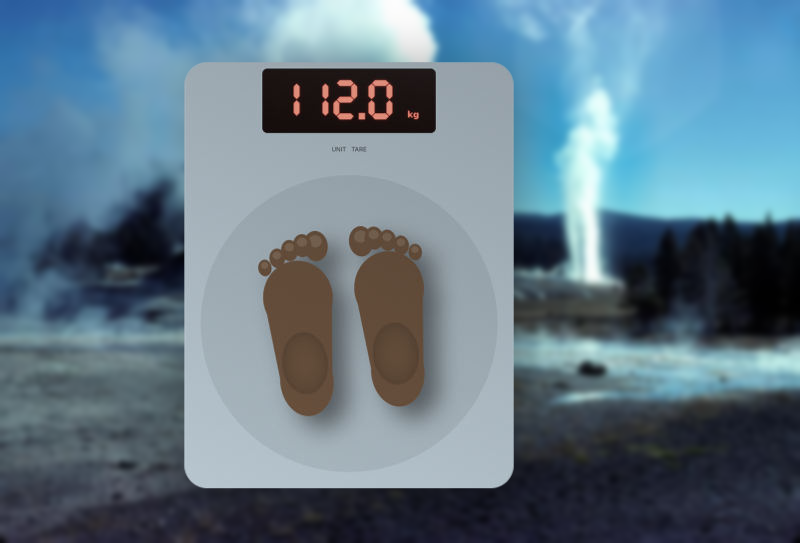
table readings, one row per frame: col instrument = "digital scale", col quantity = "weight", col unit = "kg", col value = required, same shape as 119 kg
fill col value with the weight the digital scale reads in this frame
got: 112.0 kg
